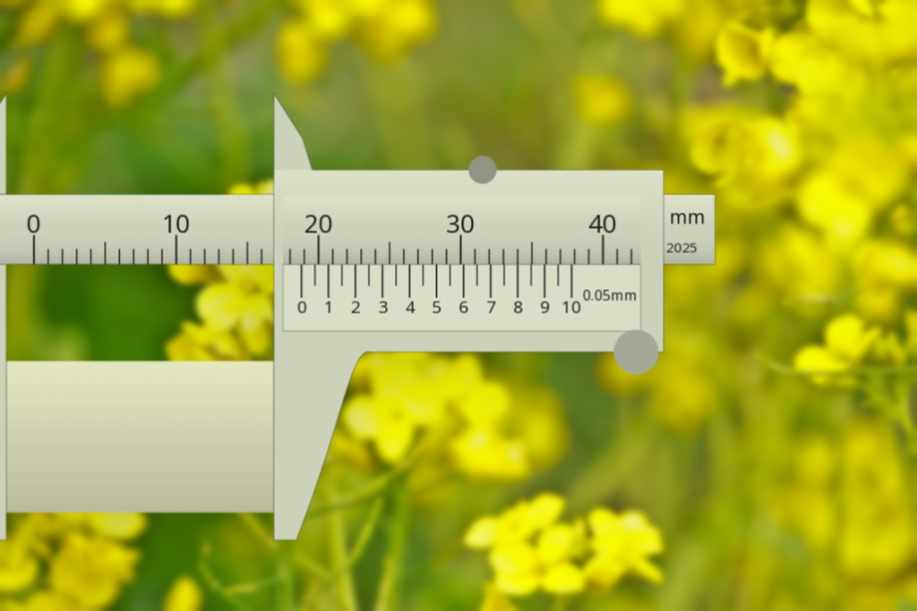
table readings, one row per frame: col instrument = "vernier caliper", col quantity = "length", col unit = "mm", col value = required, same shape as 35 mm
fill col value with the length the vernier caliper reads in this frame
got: 18.8 mm
